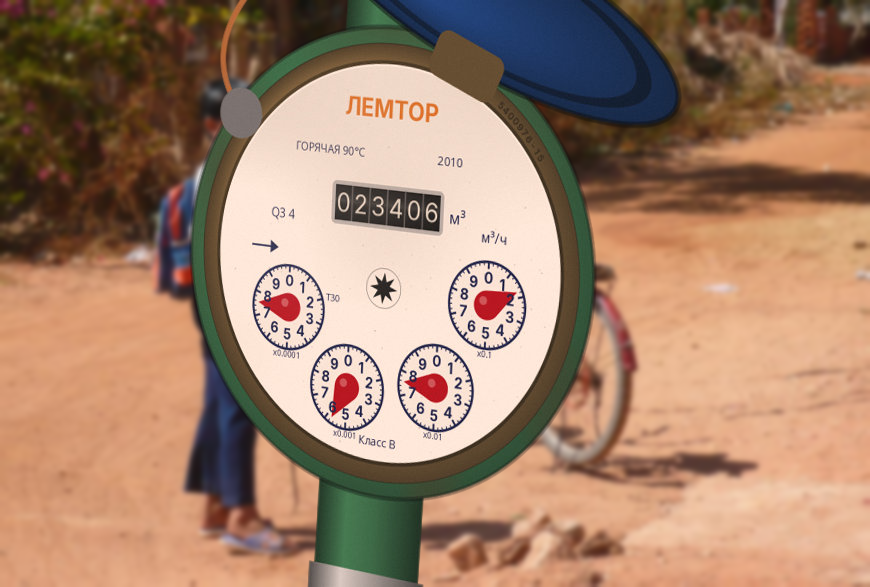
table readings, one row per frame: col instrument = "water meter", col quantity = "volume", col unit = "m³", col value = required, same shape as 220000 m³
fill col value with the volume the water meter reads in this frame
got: 23406.1757 m³
